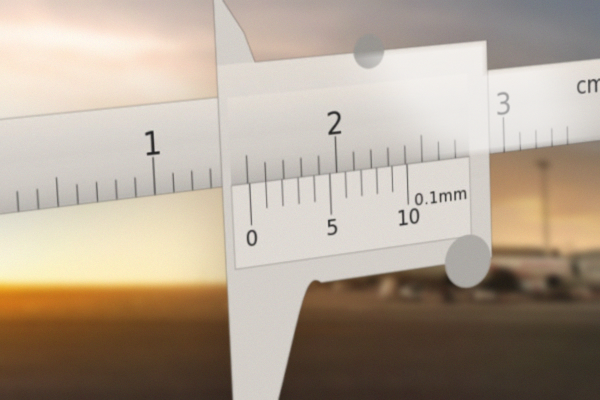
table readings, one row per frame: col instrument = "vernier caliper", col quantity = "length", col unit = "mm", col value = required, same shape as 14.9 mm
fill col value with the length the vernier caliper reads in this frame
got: 15.1 mm
